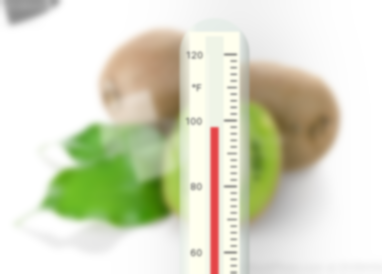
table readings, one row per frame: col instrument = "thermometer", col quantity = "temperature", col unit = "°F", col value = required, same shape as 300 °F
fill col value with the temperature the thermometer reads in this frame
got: 98 °F
